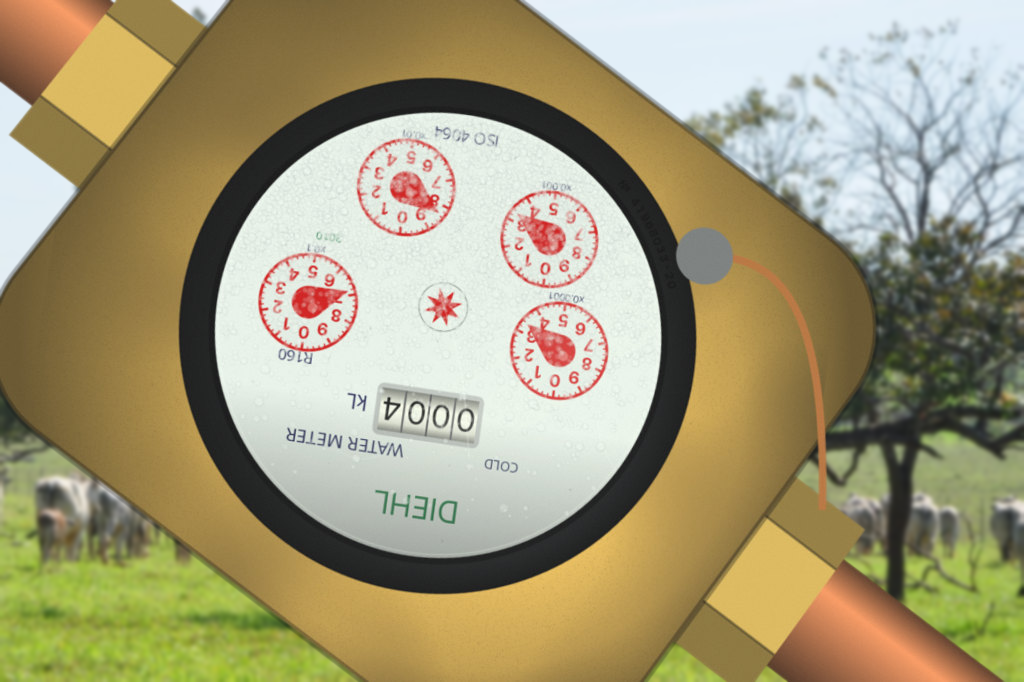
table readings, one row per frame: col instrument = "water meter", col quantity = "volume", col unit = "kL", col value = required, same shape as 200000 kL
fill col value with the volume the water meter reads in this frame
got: 4.6833 kL
